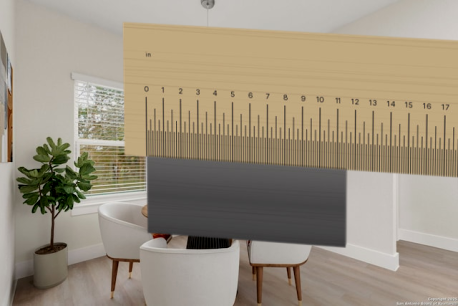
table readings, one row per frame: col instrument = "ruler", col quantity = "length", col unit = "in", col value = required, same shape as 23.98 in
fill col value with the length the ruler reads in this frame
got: 11.5 in
